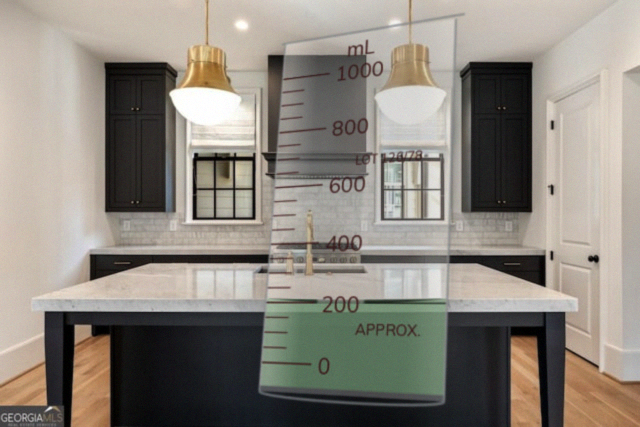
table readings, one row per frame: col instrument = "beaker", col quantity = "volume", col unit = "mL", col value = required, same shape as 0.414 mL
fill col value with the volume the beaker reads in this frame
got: 200 mL
